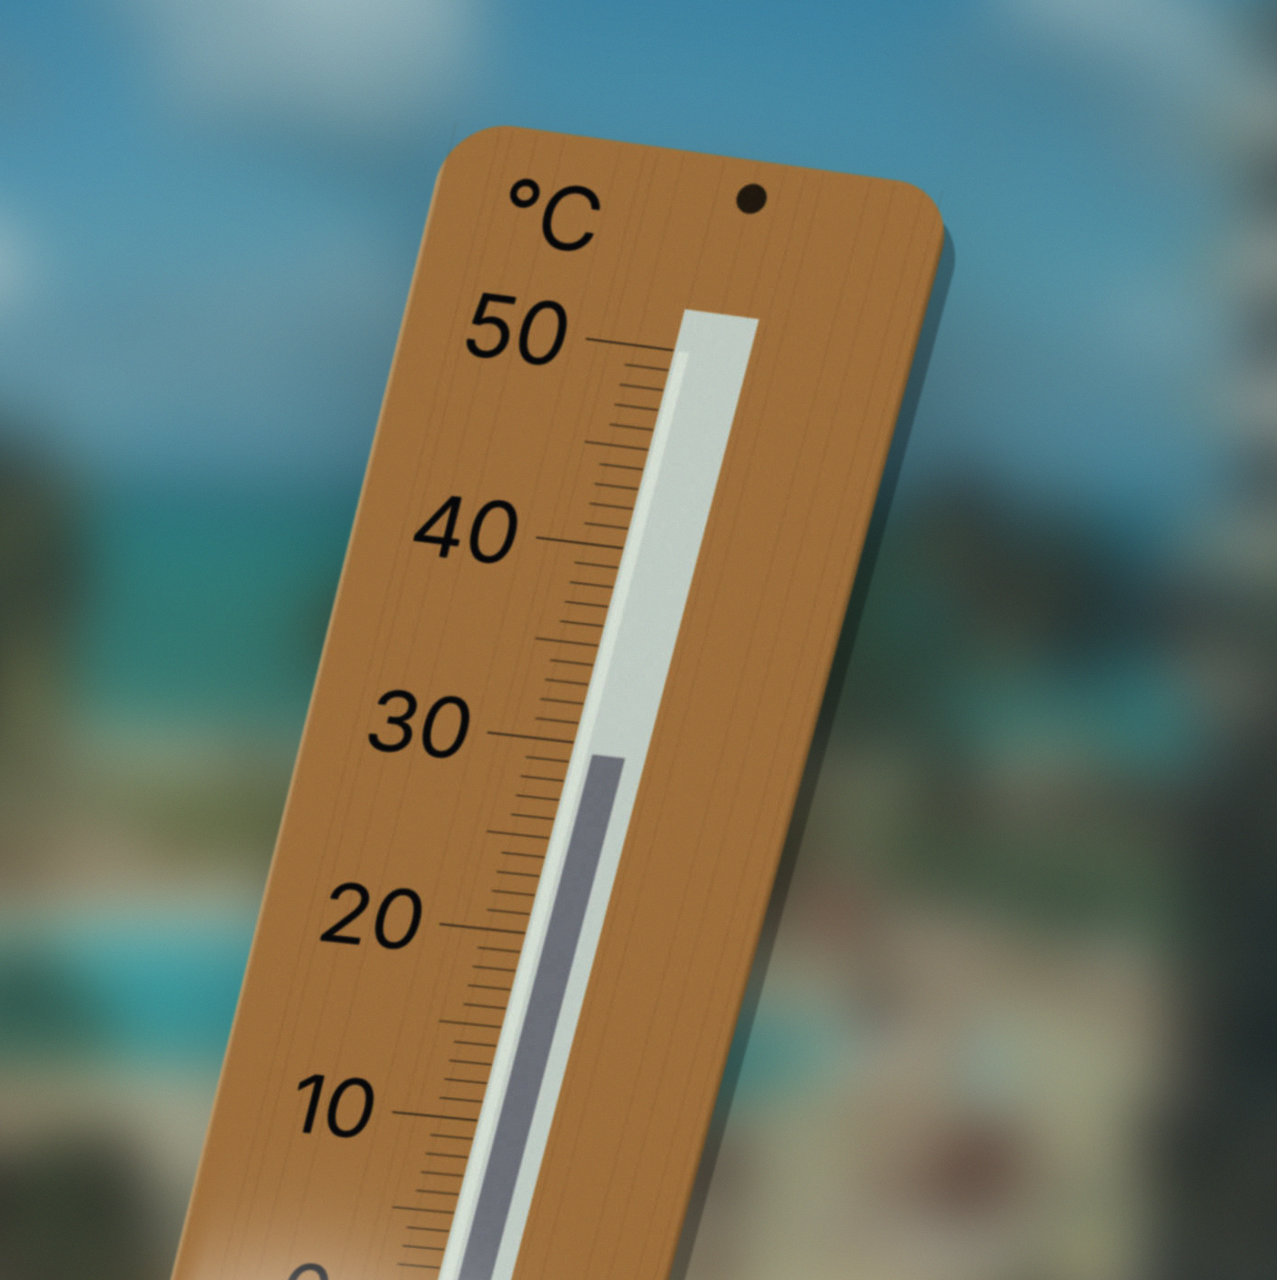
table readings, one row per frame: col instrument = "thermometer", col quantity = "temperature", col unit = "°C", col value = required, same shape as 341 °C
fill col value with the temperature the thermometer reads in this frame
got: 29.5 °C
